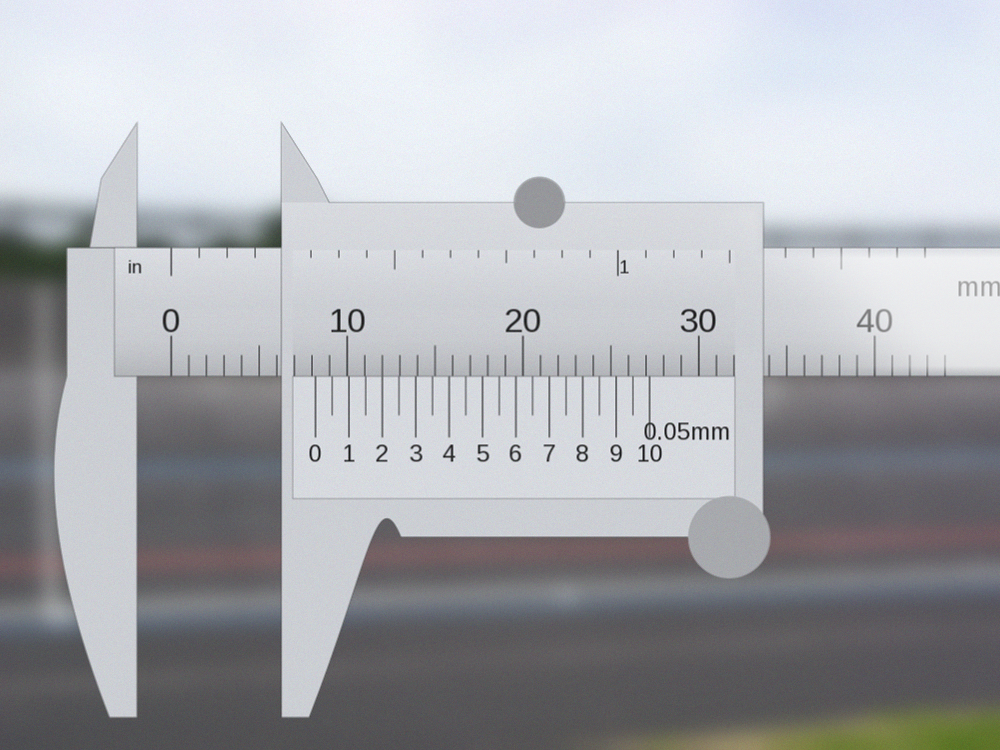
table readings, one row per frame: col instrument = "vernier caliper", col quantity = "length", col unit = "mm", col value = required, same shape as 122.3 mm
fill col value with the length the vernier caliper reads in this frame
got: 8.2 mm
